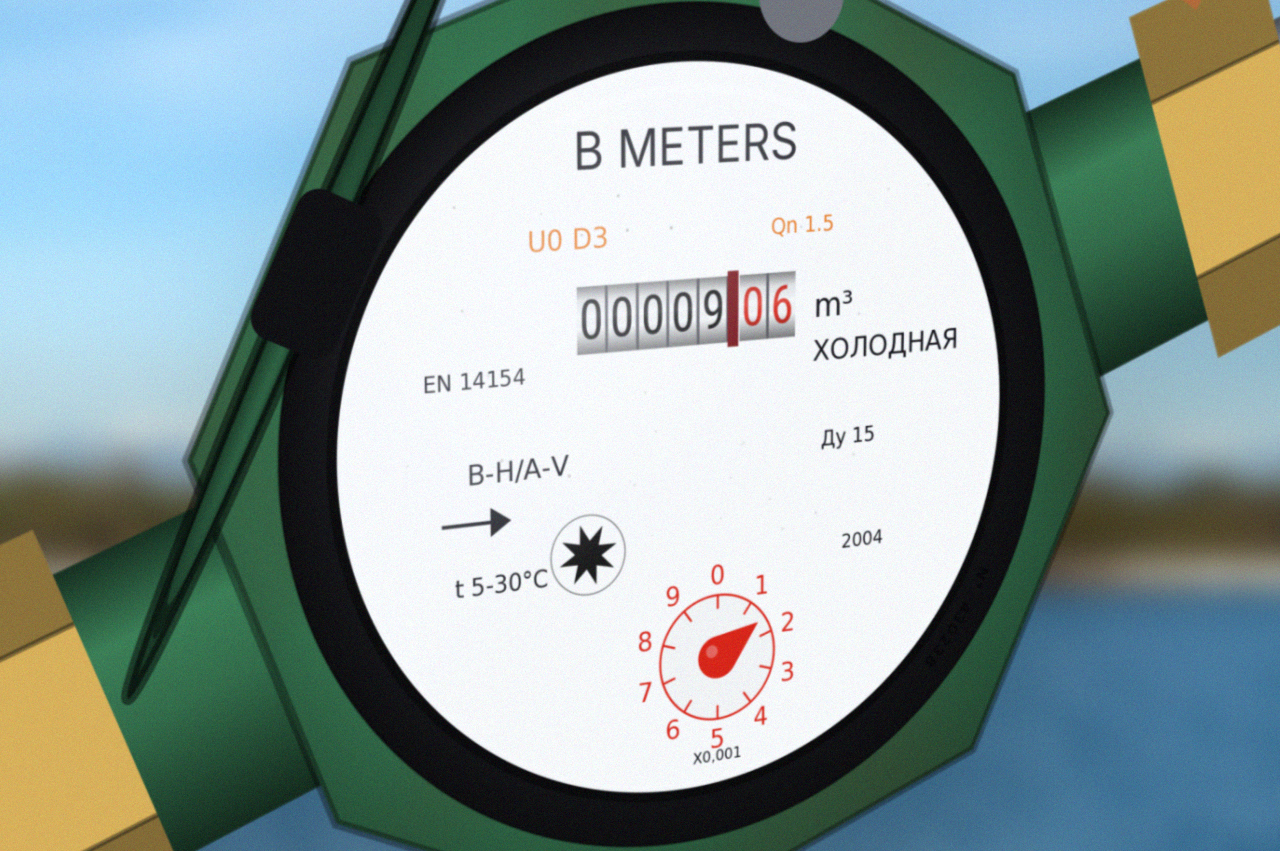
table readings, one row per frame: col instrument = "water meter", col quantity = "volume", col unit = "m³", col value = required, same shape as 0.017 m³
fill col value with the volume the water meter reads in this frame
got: 9.061 m³
